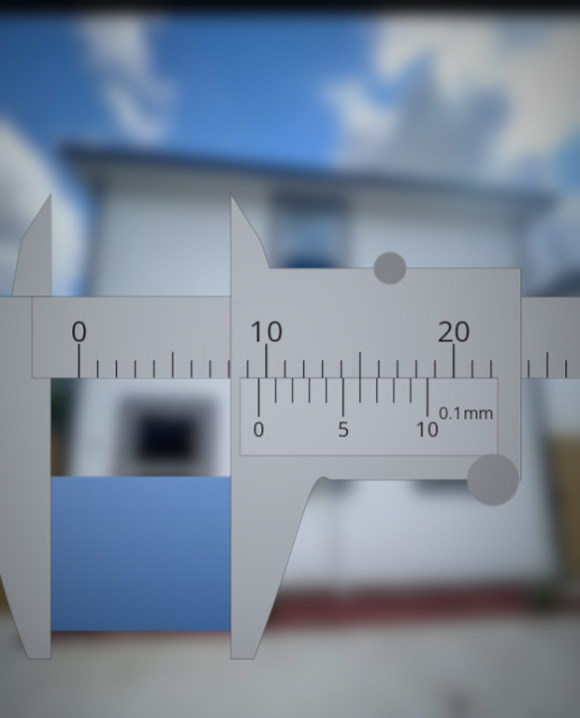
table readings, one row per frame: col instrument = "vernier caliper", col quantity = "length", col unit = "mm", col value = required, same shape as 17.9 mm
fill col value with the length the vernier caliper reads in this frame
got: 9.6 mm
